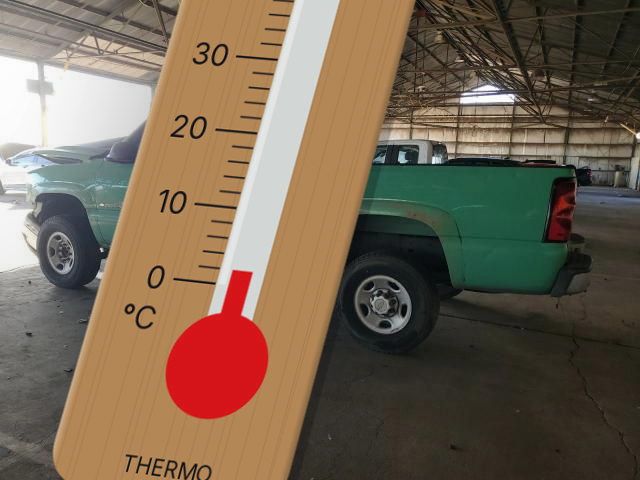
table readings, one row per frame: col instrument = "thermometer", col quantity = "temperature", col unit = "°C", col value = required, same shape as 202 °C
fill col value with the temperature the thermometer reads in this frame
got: 2 °C
